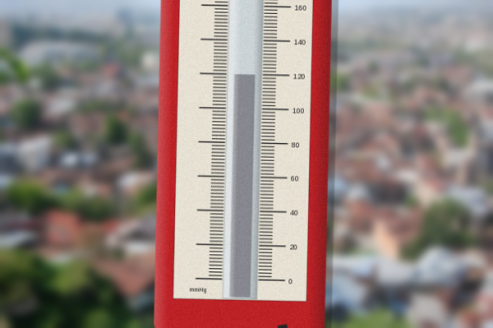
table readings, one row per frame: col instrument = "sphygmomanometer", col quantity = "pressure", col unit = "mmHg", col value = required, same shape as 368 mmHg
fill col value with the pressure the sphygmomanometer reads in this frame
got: 120 mmHg
